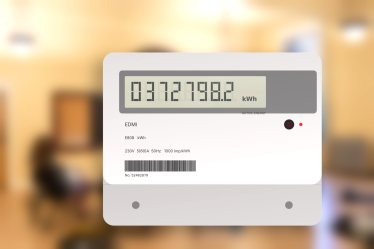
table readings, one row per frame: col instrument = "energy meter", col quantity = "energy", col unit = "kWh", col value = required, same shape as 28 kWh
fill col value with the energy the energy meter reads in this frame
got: 372798.2 kWh
